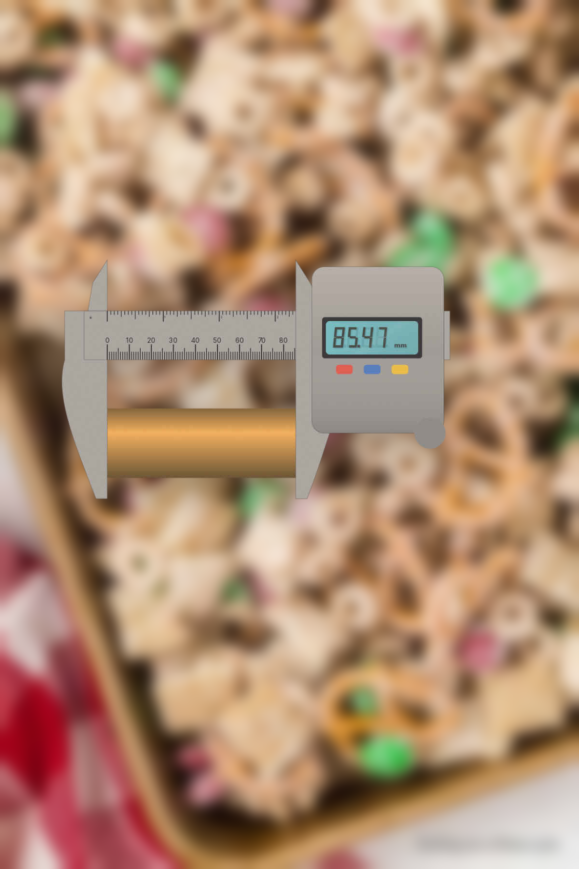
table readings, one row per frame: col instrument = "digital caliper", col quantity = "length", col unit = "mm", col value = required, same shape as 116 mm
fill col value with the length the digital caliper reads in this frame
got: 85.47 mm
